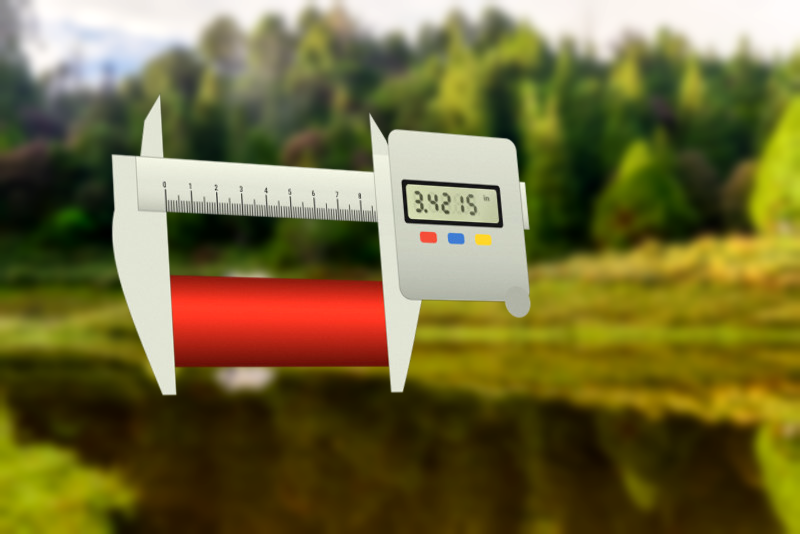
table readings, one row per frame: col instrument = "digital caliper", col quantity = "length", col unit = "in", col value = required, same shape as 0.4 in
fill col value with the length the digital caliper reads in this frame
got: 3.4215 in
